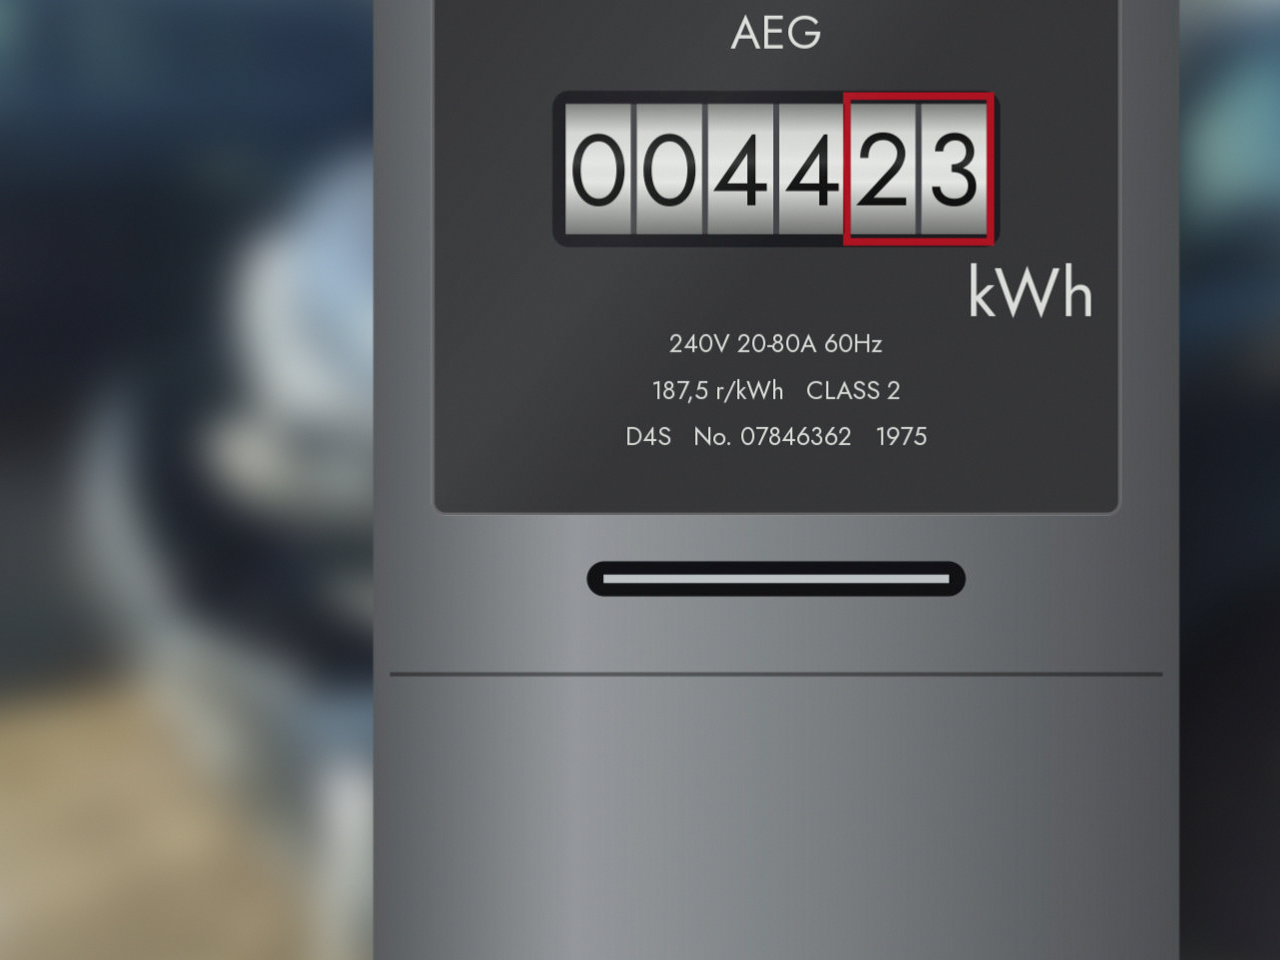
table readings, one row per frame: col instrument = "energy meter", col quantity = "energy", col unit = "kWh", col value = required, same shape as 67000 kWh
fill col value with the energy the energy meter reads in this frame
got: 44.23 kWh
